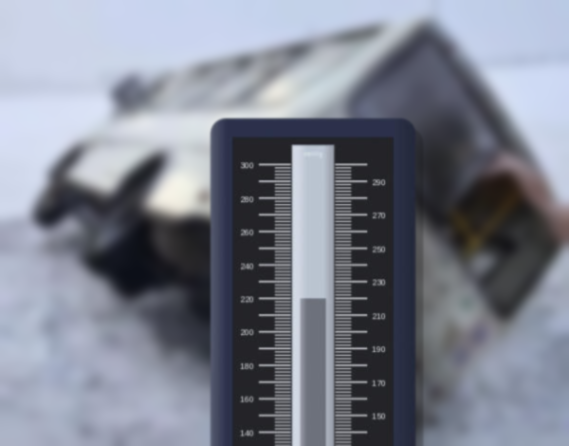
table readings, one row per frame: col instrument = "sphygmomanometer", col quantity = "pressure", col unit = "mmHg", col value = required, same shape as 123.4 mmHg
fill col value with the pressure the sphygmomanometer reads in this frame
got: 220 mmHg
